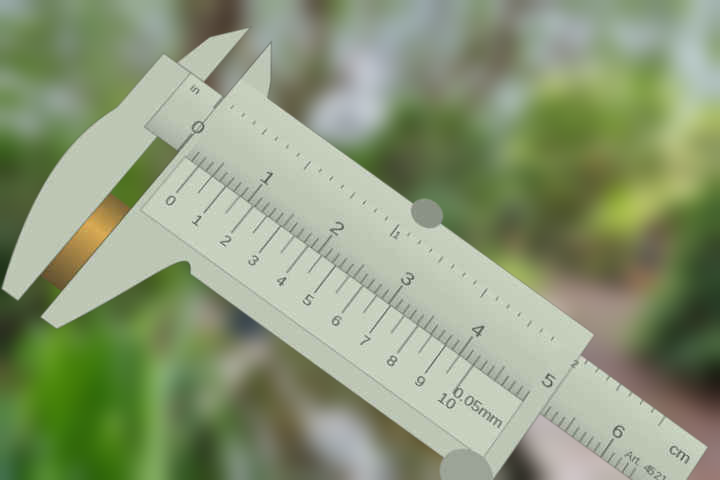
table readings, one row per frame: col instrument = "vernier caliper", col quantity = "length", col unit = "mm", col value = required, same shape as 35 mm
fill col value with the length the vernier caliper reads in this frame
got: 3.0 mm
